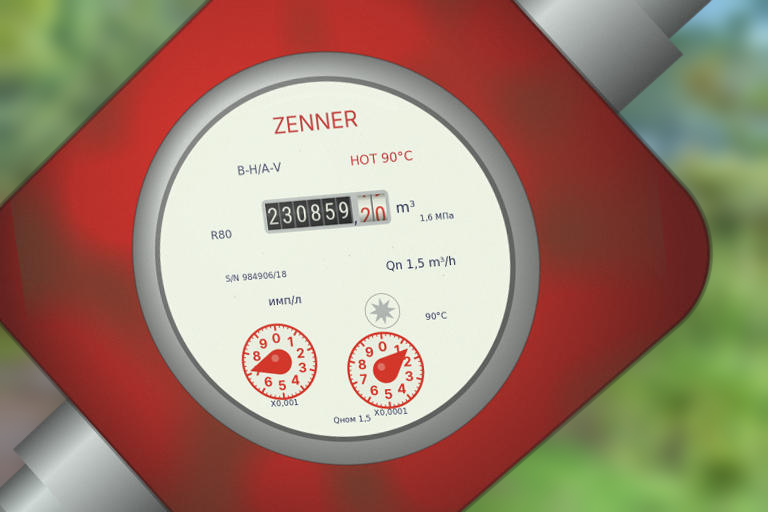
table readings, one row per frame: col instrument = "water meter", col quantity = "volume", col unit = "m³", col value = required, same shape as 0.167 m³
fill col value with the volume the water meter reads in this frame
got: 230859.1971 m³
